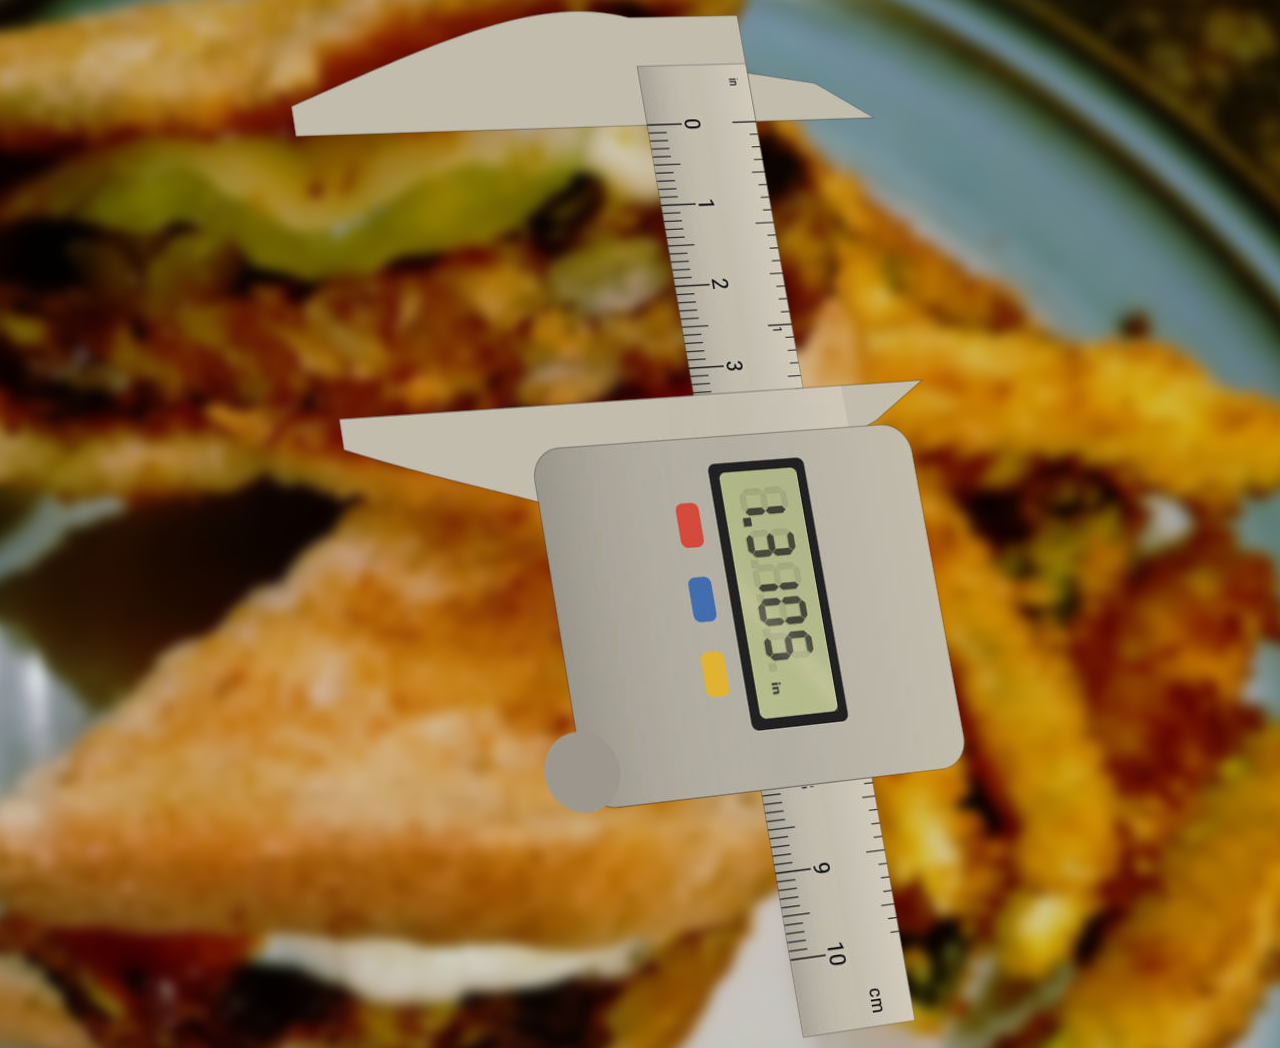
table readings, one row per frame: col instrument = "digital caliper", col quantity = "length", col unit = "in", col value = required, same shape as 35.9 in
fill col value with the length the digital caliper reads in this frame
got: 1.3105 in
